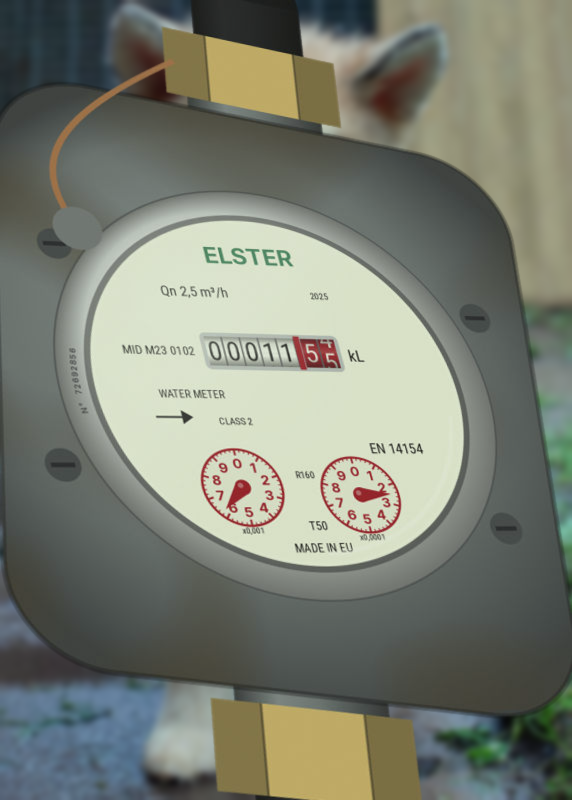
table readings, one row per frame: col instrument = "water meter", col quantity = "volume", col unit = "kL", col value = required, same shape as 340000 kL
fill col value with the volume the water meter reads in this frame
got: 11.5462 kL
